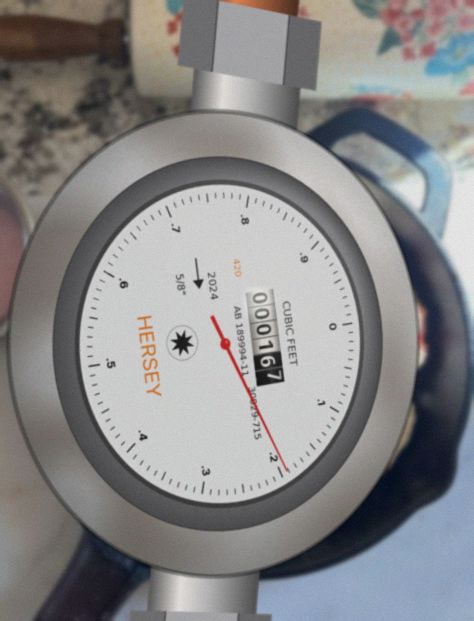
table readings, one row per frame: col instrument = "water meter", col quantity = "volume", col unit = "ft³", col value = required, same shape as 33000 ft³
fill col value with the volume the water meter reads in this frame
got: 167.19 ft³
